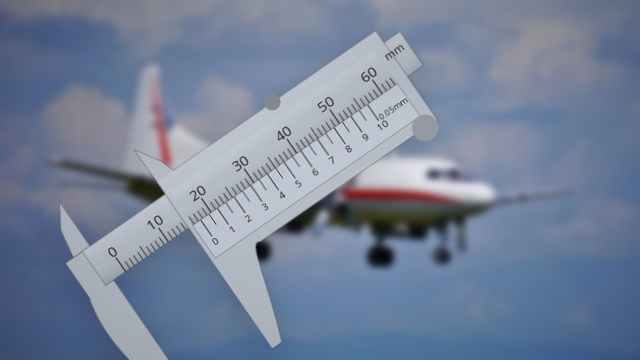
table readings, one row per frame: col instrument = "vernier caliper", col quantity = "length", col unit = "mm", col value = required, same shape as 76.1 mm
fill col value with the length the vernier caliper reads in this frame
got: 17.5 mm
